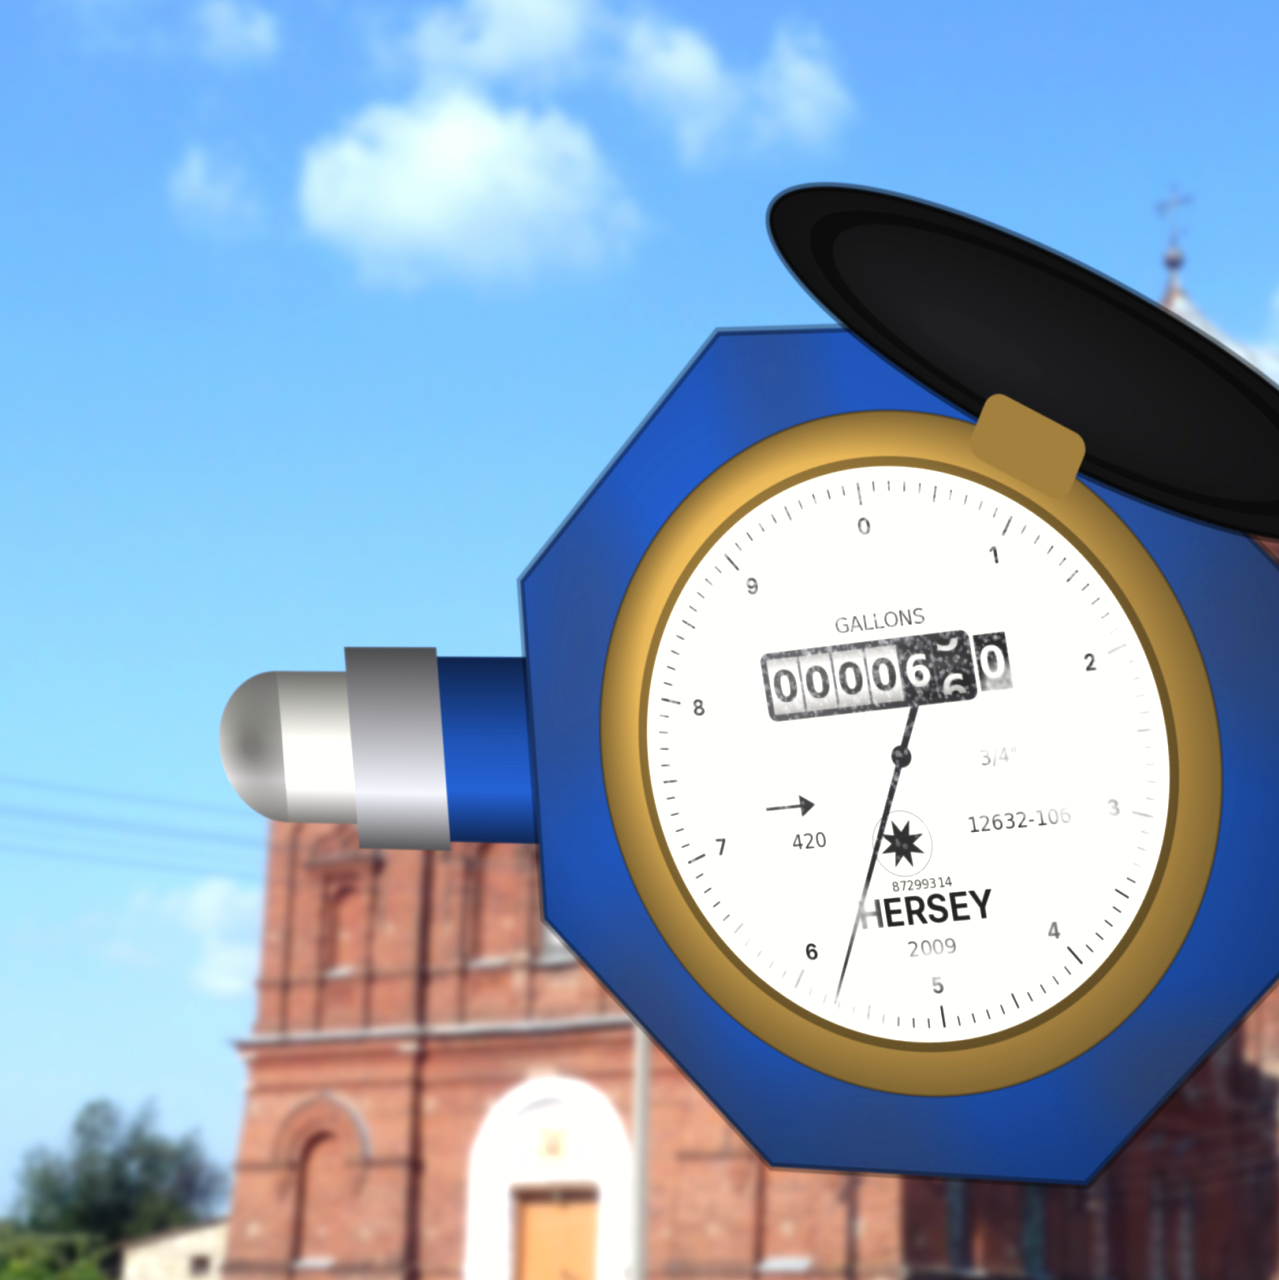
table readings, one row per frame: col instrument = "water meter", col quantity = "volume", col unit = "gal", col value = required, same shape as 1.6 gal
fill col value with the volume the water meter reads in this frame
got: 655.7 gal
